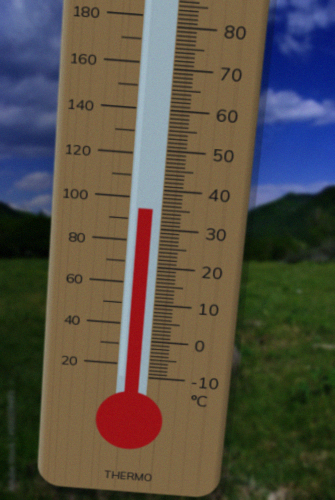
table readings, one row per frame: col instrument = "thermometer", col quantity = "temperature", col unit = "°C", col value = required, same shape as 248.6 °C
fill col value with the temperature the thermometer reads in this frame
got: 35 °C
